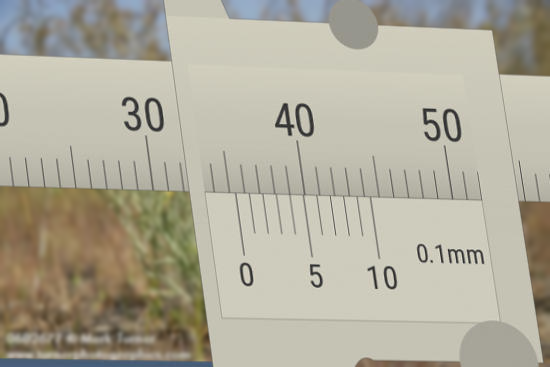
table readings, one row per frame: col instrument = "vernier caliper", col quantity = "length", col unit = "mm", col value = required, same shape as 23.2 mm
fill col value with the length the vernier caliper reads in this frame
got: 35.4 mm
